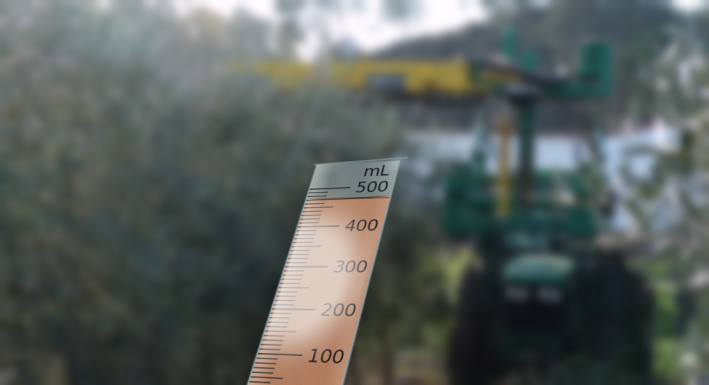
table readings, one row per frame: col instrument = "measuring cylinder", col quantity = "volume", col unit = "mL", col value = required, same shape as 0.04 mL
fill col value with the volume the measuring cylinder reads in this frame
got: 470 mL
